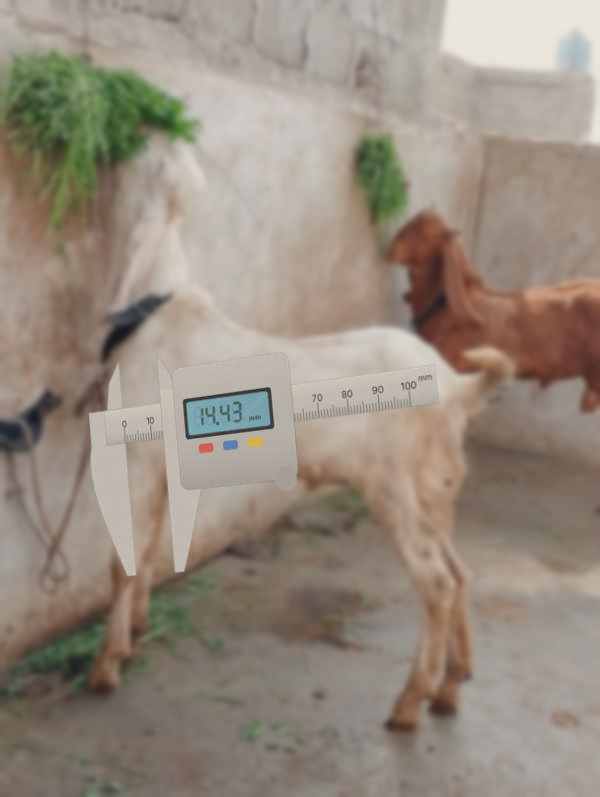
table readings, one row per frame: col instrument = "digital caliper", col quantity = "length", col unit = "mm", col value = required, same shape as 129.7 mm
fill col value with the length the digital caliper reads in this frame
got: 14.43 mm
